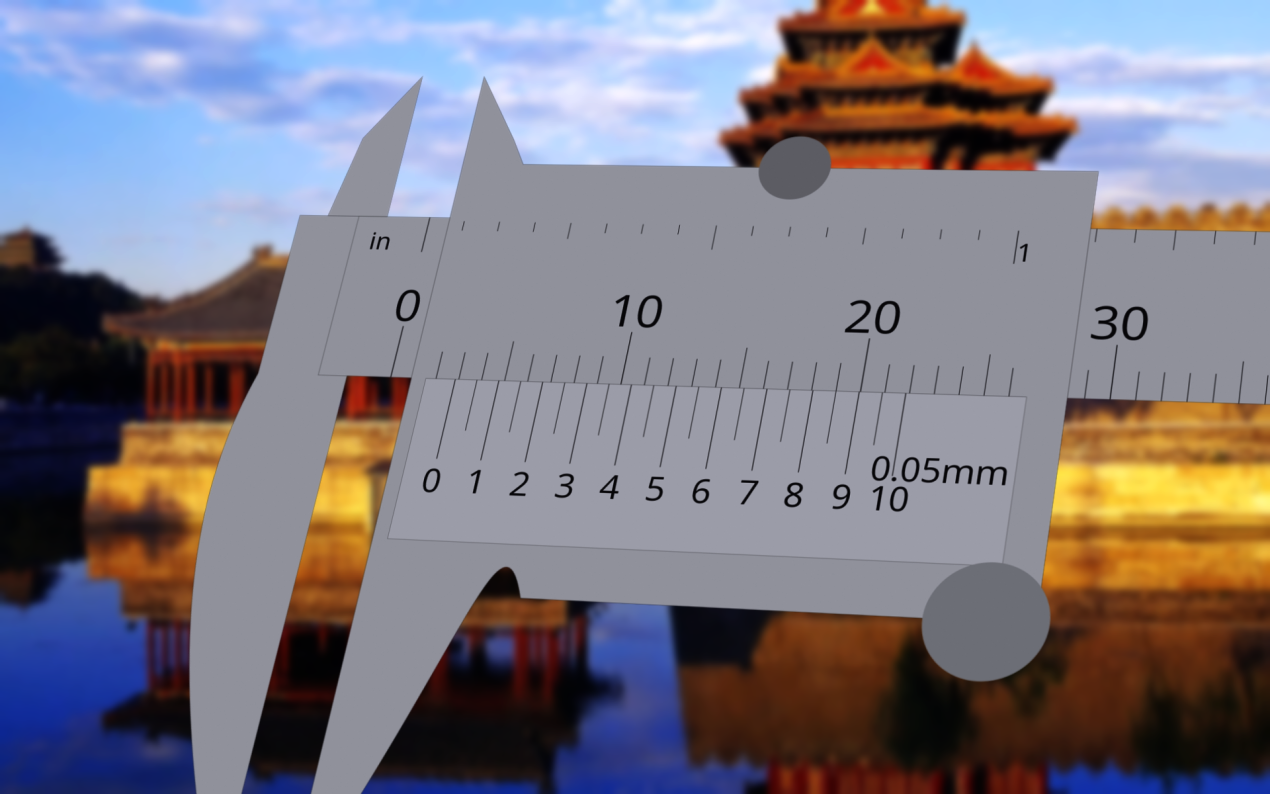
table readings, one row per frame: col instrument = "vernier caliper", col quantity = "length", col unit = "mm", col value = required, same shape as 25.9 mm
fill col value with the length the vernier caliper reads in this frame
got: 2.85 mm
